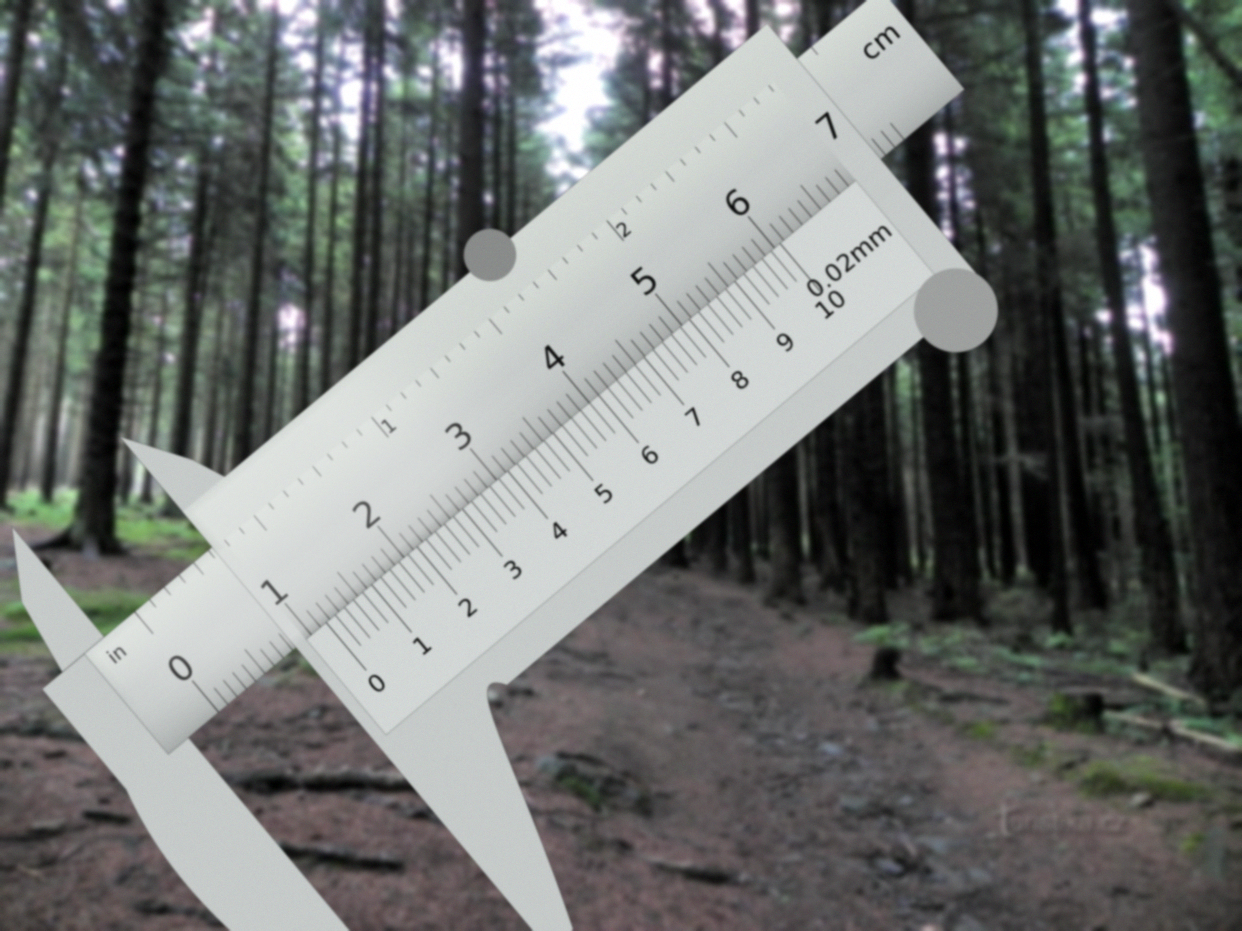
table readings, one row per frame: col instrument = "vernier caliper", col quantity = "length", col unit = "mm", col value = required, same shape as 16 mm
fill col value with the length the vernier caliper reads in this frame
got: 11.6 mm
